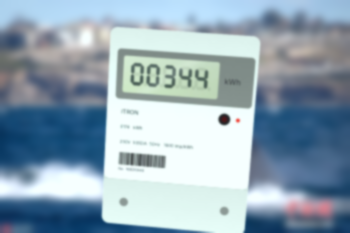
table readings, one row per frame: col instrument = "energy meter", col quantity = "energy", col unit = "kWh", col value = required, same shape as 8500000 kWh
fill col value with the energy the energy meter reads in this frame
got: 344 kWh
